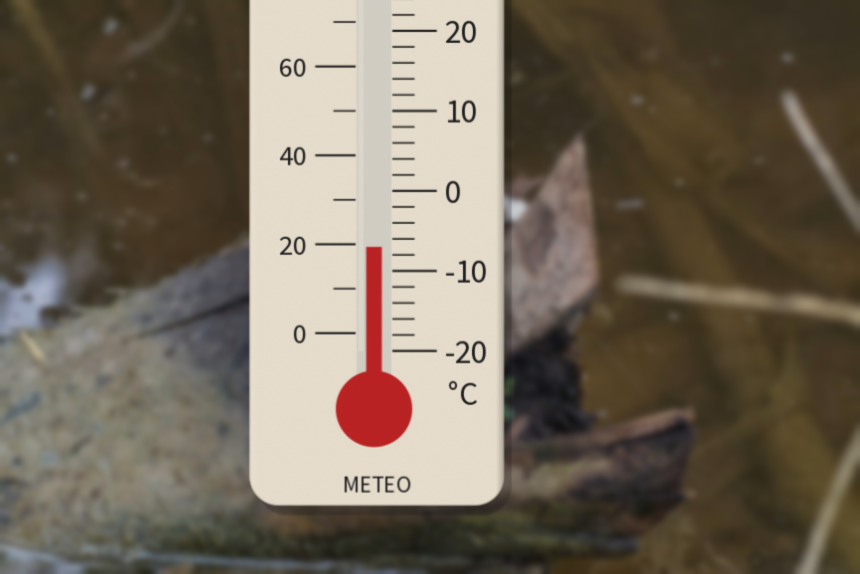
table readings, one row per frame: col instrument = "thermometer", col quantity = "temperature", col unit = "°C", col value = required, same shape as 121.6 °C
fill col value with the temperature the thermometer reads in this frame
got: -7 °C
